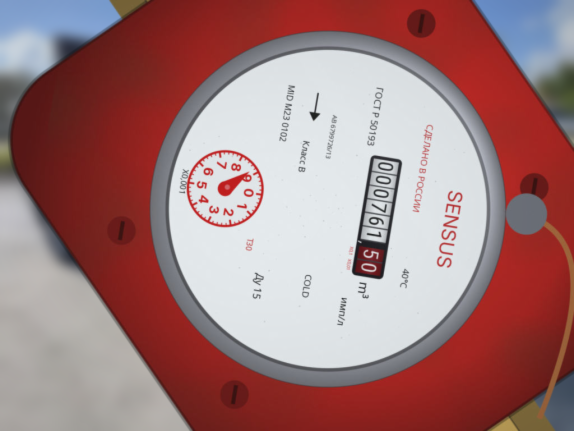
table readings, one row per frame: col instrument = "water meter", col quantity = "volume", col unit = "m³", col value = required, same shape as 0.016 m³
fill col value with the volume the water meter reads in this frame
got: 761.508 m³
